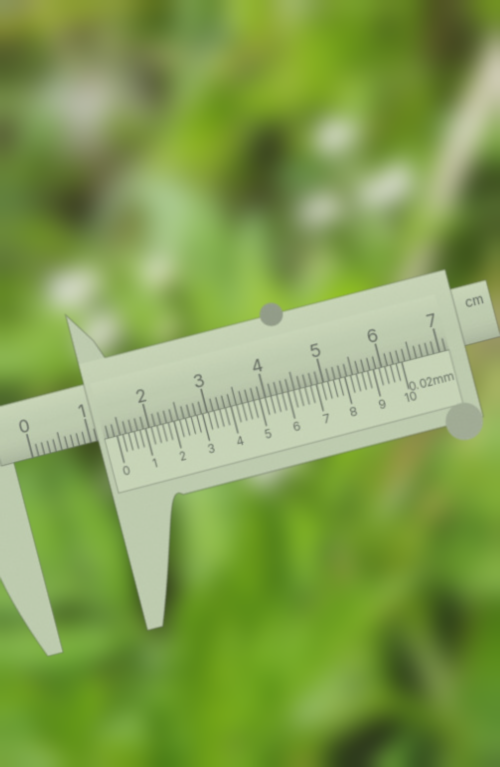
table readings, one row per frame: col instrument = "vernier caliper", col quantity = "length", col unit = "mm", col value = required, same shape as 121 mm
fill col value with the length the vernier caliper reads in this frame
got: 14.5 mm
